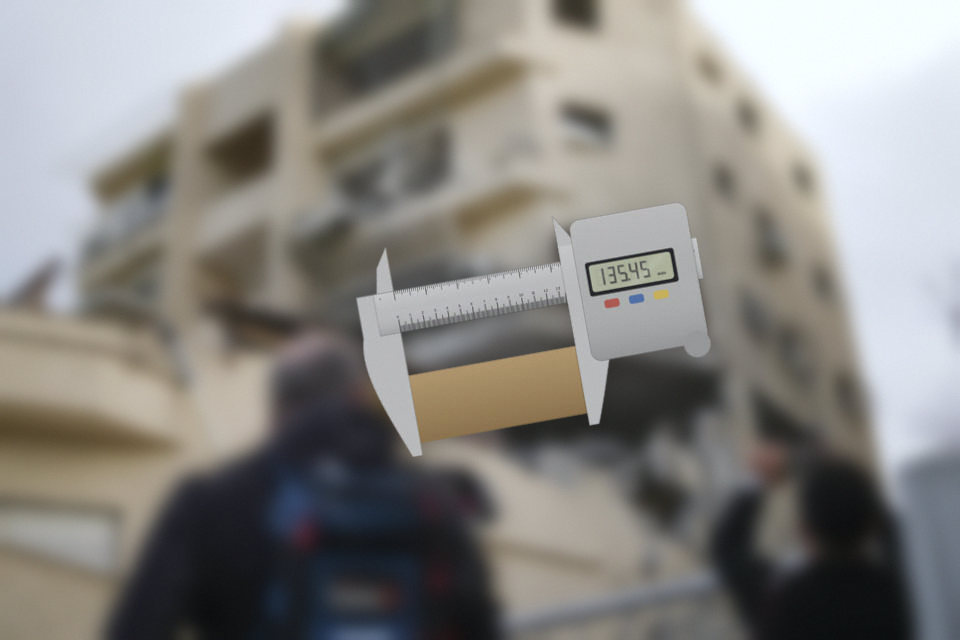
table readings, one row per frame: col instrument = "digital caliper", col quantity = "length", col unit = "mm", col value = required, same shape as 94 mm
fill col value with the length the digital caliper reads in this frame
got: 135.45 mm
